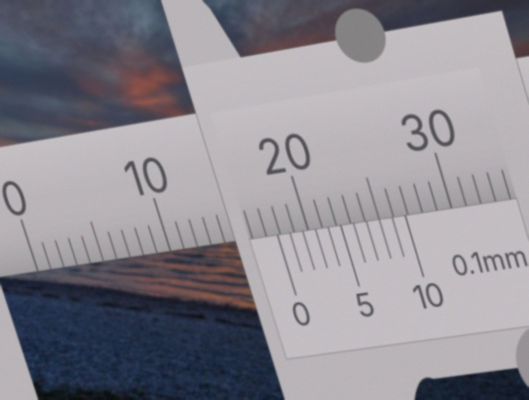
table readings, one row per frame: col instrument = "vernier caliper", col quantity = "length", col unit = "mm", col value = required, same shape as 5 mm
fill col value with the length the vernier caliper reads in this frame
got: 17.8 mm
